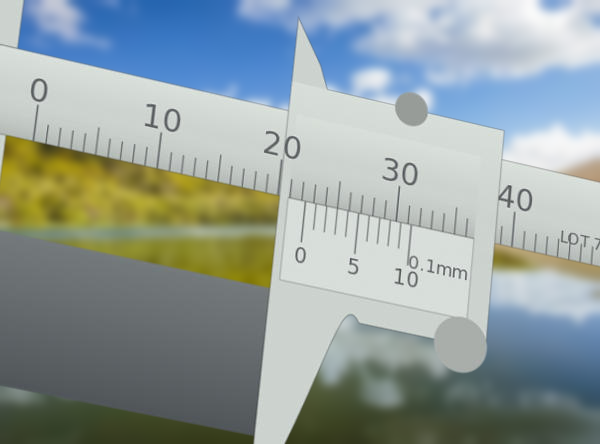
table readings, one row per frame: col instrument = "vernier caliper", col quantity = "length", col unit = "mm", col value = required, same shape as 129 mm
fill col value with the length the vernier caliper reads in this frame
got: 22.3 mm
